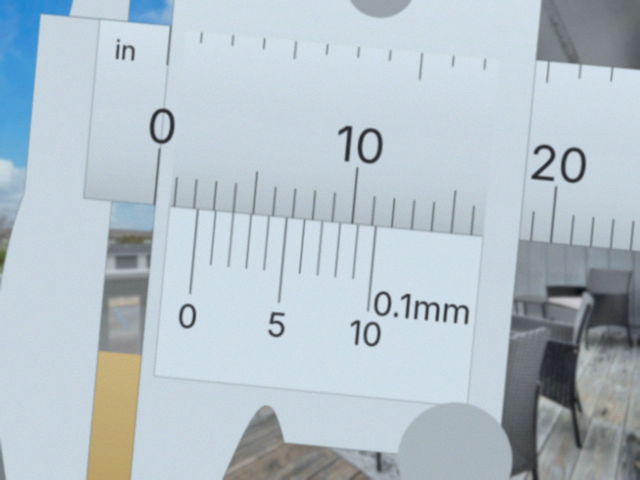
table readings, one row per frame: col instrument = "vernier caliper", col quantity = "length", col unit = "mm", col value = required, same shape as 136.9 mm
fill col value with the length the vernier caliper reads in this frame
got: 2.2 mm
